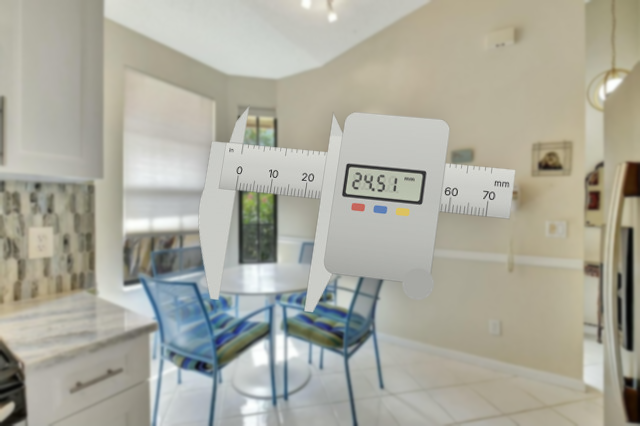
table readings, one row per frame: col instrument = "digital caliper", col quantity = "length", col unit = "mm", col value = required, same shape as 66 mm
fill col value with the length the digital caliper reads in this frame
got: 24.51 mm
